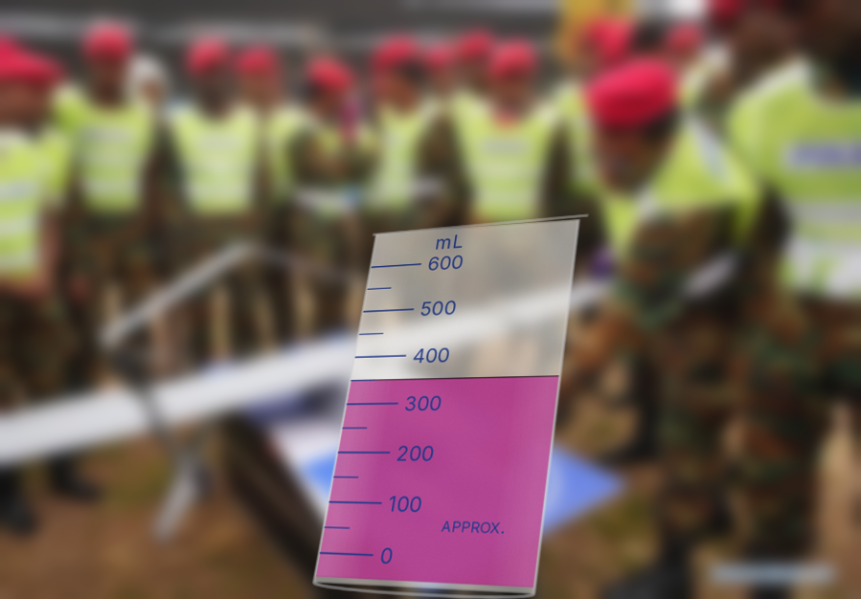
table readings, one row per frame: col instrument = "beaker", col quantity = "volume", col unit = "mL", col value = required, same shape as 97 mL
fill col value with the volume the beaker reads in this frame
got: 350 mL
